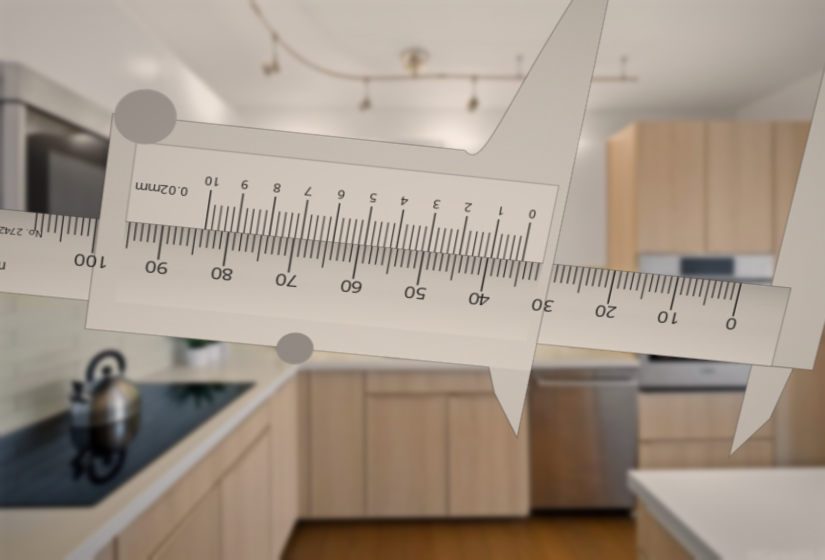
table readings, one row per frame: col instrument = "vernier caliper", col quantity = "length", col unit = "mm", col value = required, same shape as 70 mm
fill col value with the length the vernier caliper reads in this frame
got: 34.6 mm
